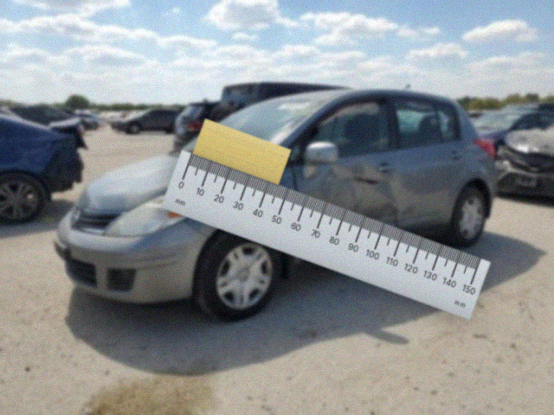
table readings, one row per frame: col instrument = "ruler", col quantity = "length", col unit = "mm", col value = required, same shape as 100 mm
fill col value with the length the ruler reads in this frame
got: 45 mm
